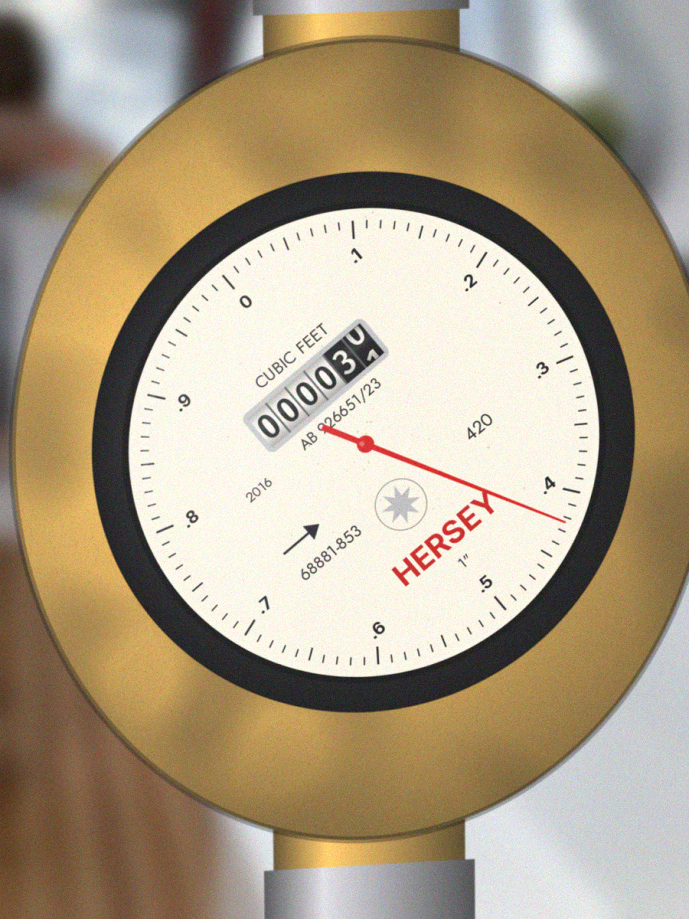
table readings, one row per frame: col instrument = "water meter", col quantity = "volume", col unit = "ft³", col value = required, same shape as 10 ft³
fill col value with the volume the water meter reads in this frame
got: 30.42 ft³
